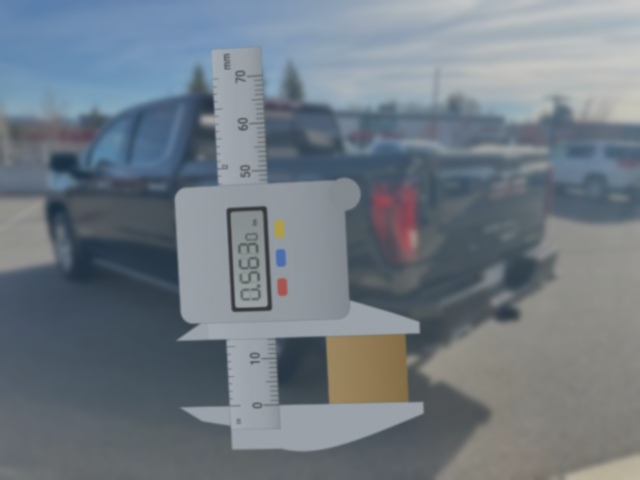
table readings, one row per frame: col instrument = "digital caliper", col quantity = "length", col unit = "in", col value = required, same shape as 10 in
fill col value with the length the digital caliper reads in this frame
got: 0.5630 in
